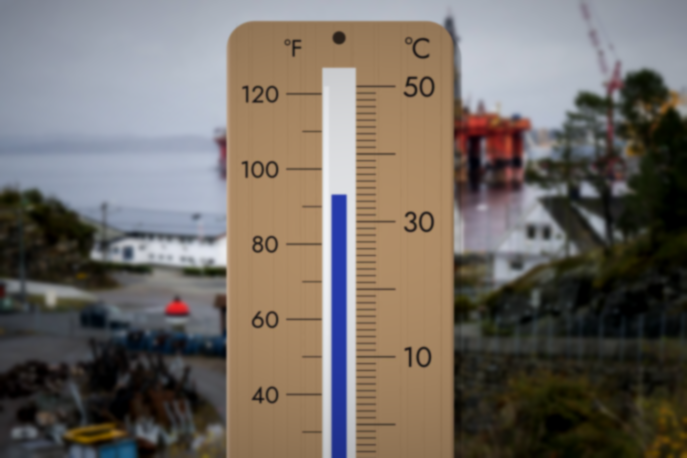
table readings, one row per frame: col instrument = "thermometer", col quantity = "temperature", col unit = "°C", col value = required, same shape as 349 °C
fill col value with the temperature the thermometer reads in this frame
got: 34 °C
